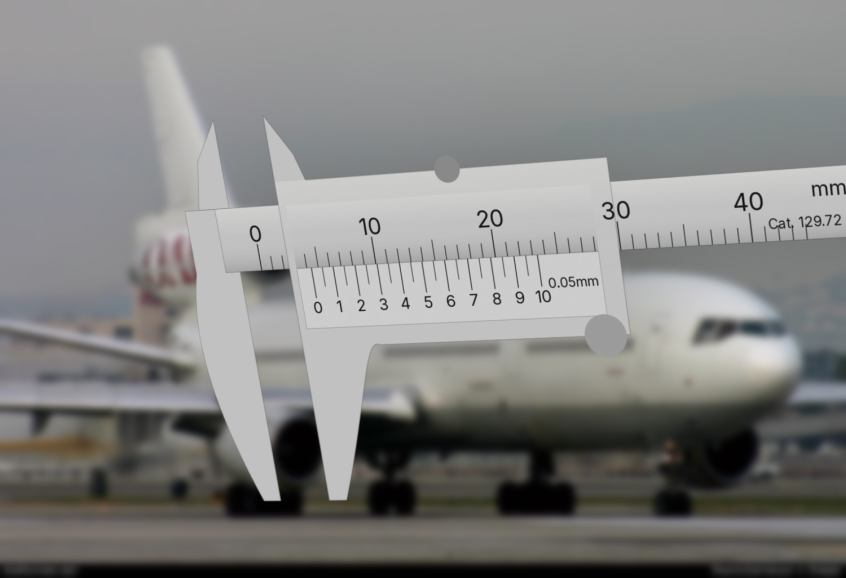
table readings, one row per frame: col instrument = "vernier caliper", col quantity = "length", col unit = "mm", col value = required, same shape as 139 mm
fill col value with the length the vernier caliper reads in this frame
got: 4.4 mm
